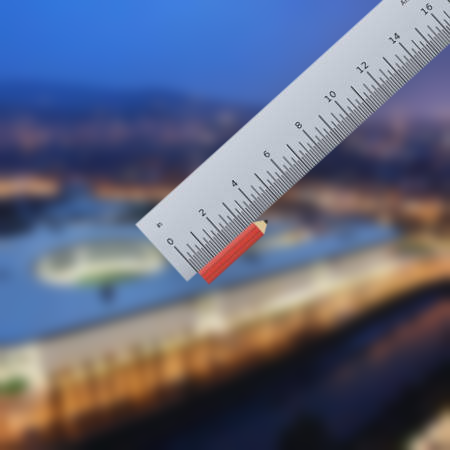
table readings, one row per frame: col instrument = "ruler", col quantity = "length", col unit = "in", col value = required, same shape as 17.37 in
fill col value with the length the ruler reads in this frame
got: 4 in
